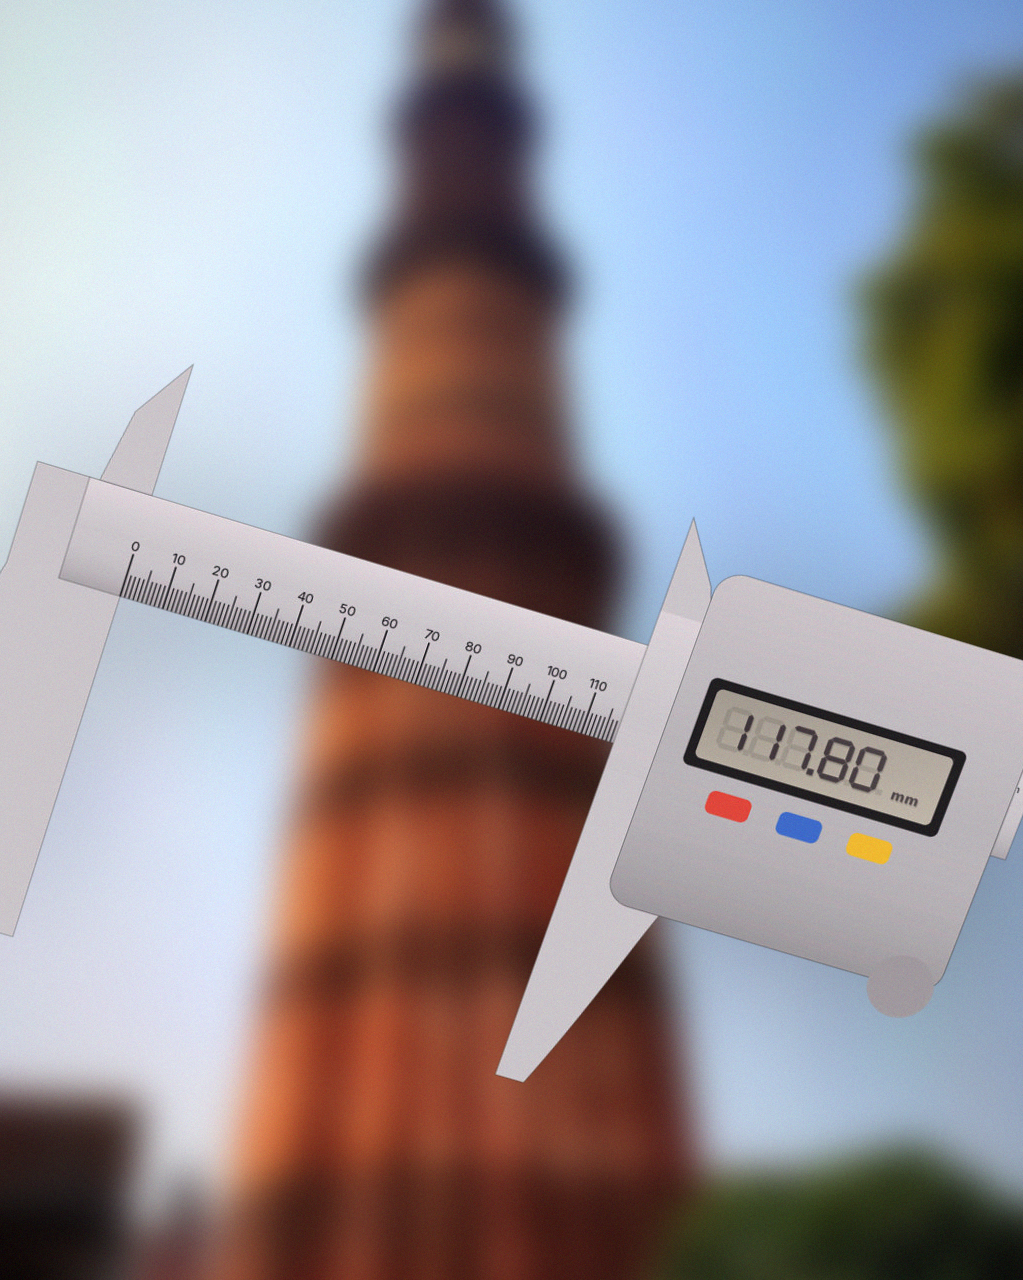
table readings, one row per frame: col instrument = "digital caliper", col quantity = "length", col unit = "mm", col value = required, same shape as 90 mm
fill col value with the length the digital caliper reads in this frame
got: 117.80 mm
